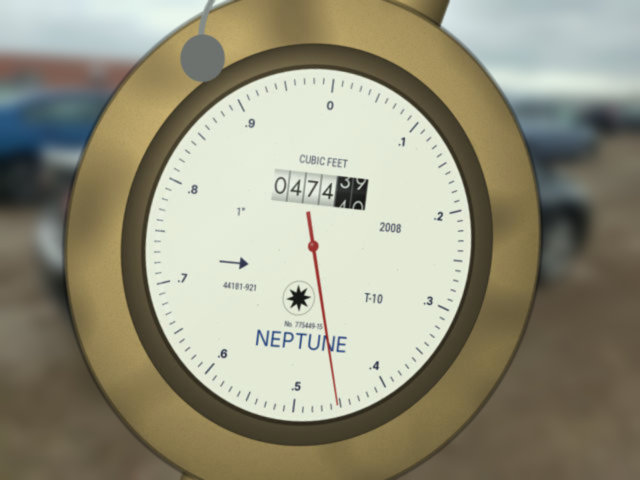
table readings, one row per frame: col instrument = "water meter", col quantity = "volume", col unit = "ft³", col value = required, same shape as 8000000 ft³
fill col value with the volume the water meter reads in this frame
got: 47439.45 ft³
